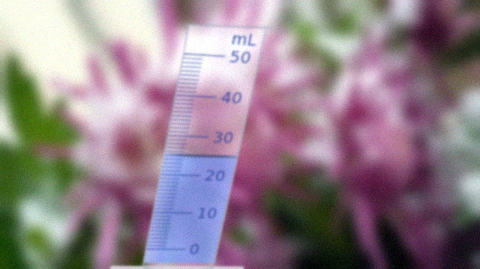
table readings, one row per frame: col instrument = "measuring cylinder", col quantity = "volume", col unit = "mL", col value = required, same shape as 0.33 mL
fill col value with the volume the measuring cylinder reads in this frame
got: 25 mL
